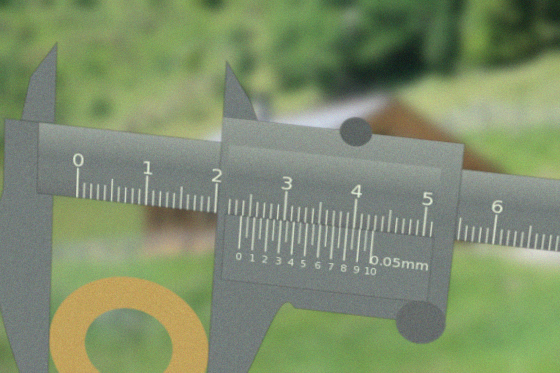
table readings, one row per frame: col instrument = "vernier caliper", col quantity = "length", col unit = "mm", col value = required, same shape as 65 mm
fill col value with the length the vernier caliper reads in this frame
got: 23.8 mm
